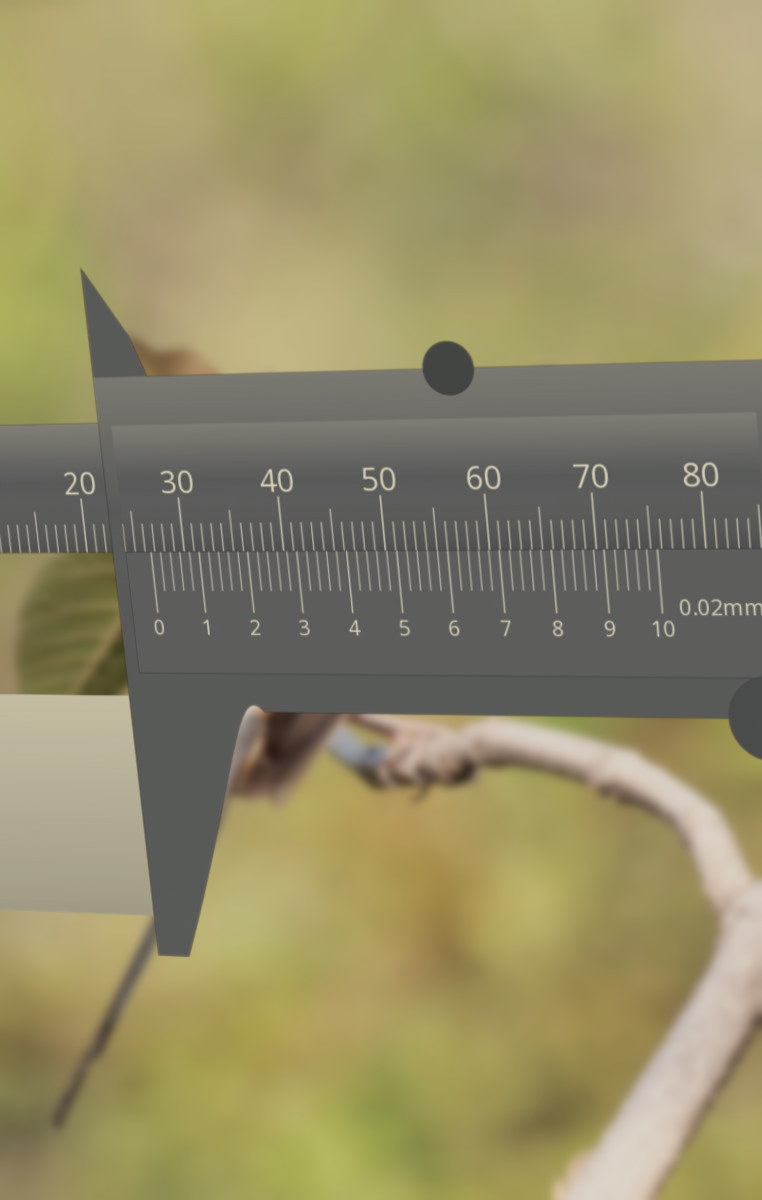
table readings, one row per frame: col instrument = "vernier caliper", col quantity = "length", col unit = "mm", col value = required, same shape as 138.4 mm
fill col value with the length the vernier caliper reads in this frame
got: 26.6 mm
